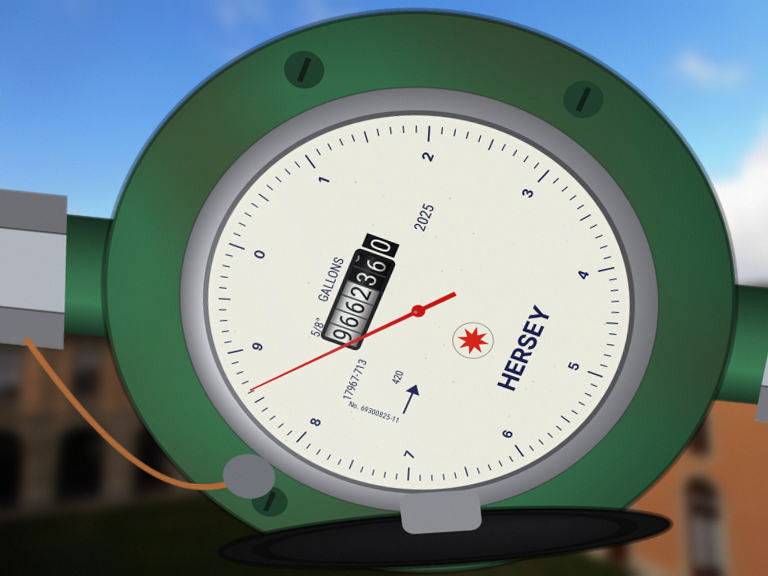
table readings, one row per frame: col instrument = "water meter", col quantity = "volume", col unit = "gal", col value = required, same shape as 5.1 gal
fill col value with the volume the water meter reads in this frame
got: 9662358.6 gal
